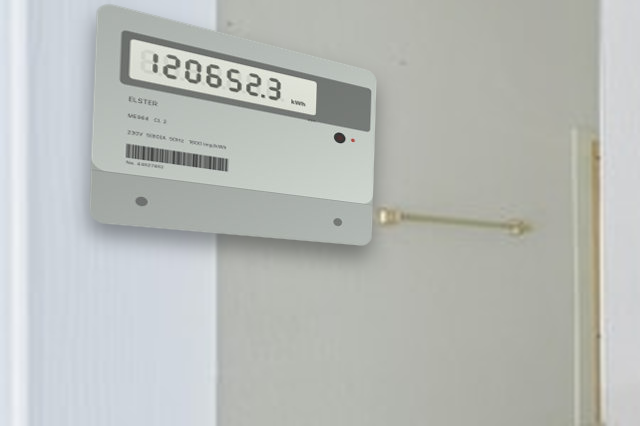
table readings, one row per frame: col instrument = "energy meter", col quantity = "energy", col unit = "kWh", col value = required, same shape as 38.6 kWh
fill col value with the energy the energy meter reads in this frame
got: 120652.3 kWh
